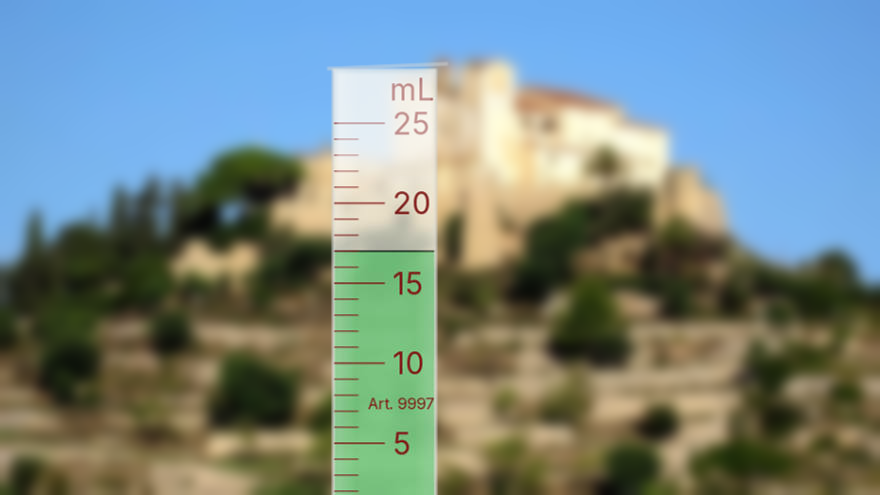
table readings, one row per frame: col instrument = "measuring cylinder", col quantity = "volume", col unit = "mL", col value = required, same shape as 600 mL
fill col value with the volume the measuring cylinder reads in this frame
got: 17 mL
